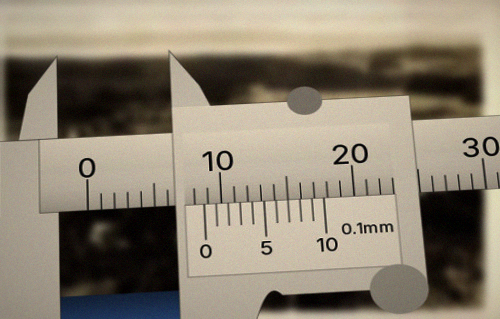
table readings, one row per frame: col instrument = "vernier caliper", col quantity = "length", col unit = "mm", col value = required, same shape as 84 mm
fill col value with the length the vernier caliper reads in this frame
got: 8.7 mm
